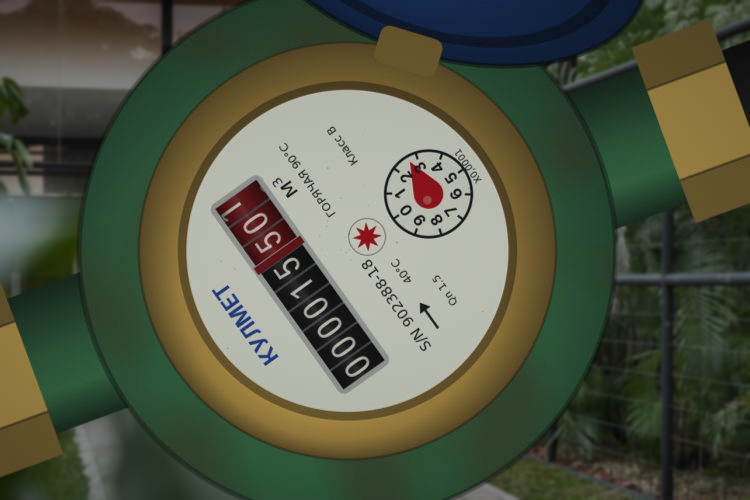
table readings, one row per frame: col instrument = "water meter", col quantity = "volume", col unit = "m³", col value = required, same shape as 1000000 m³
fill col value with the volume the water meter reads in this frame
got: 15.5012 m³
